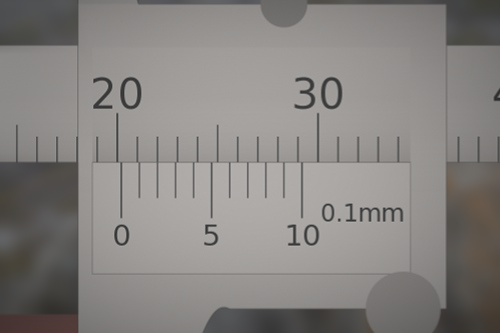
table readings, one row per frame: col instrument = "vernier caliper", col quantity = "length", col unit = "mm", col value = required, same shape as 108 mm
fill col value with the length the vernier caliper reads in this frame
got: 20.2 mm
